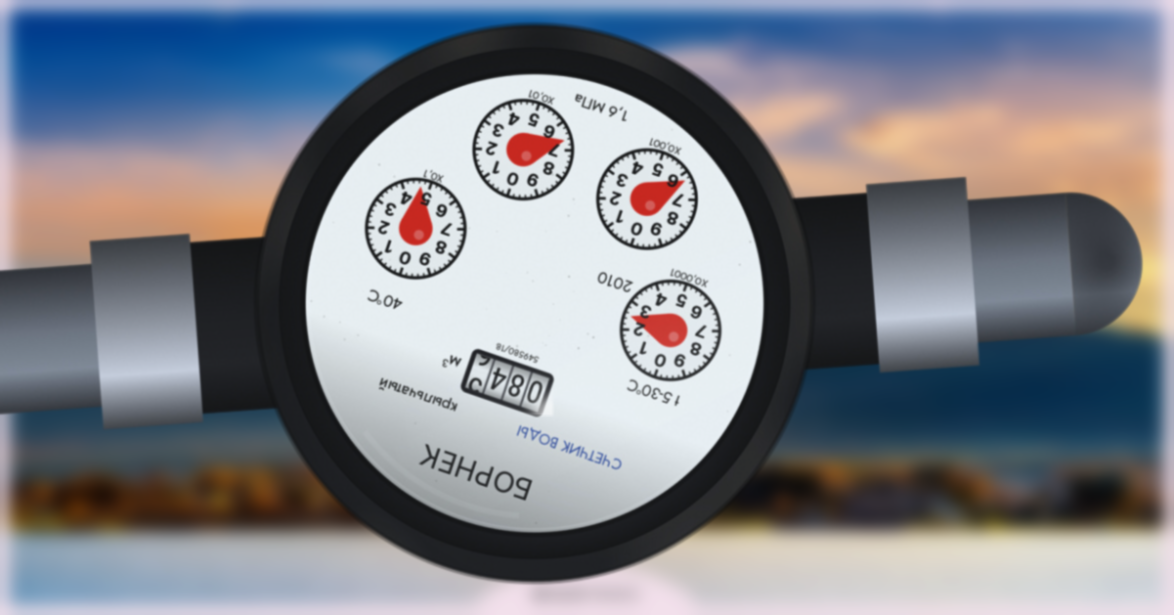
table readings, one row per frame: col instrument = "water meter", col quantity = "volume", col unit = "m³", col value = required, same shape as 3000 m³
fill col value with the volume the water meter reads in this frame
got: 845.4662 m³
